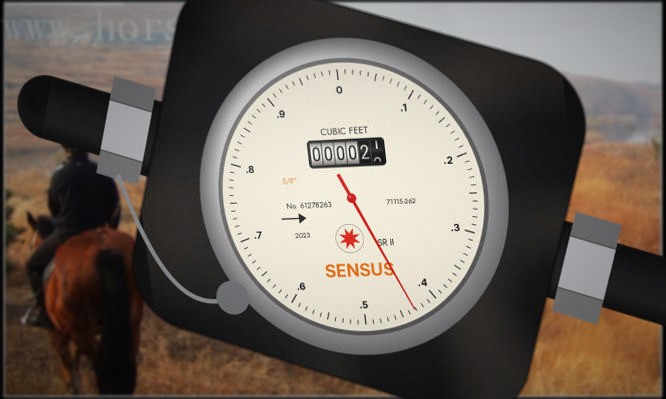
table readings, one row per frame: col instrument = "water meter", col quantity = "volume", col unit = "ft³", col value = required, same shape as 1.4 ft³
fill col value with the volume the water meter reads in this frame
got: 21.43 ft³
